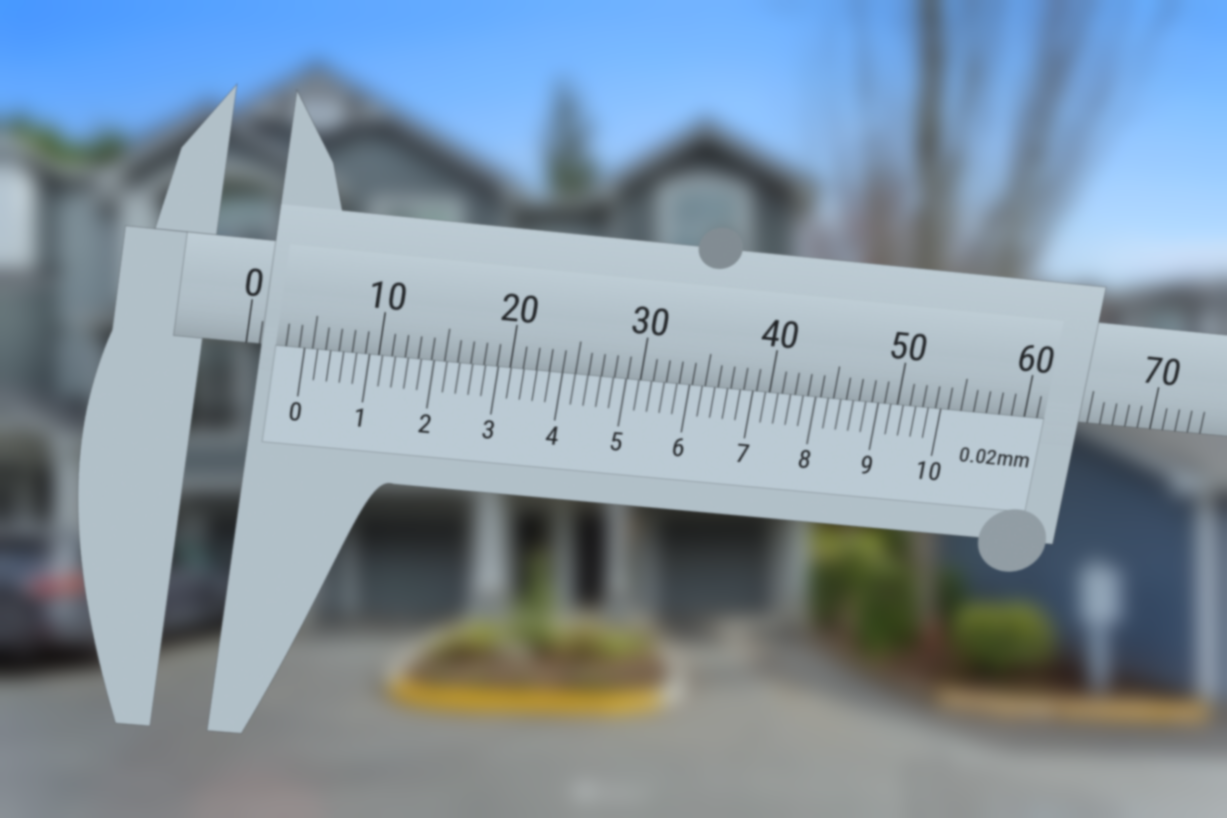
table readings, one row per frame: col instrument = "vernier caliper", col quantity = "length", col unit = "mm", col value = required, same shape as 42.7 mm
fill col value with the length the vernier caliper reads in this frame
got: 4.4 mm
